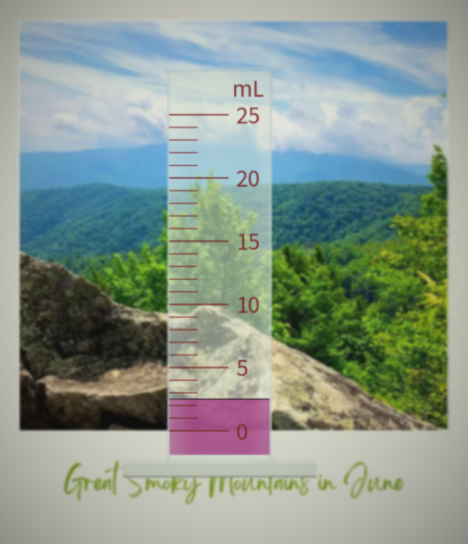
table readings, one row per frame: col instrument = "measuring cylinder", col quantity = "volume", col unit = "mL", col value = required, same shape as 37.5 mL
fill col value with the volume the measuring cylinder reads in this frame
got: 2.5 mL
